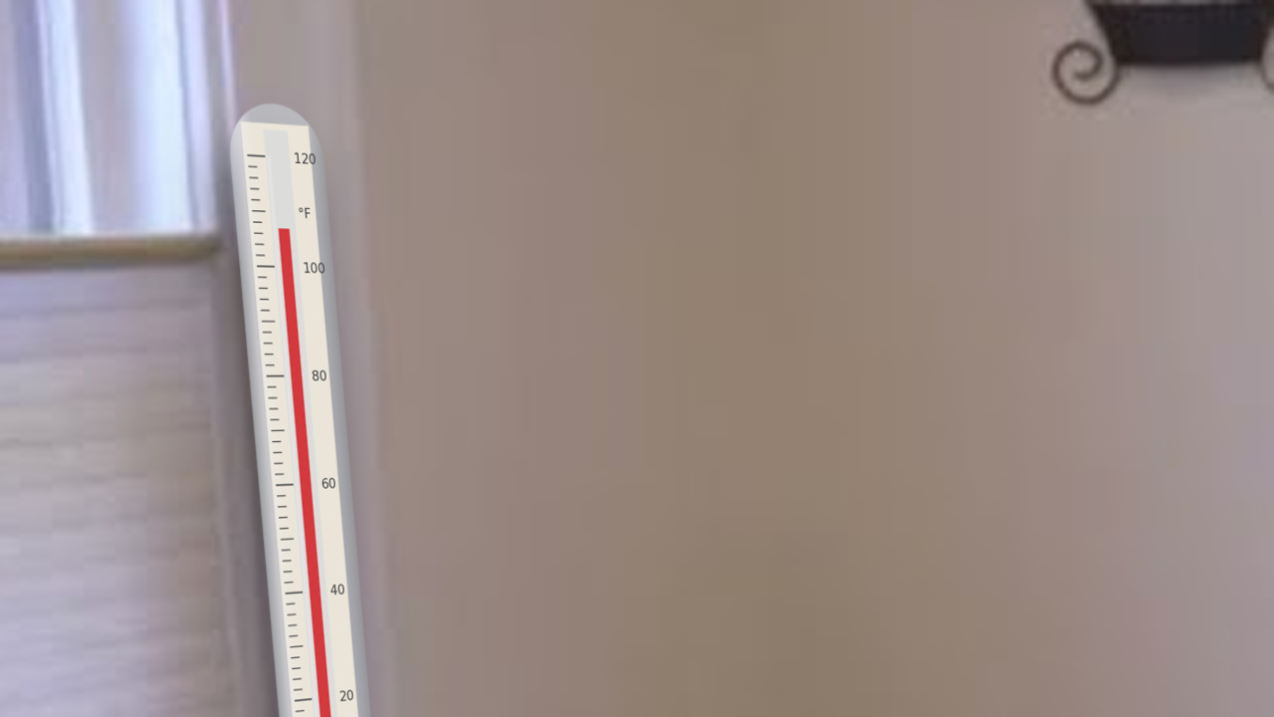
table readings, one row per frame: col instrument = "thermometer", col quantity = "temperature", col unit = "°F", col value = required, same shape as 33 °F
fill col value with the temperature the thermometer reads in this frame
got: 107 °F
